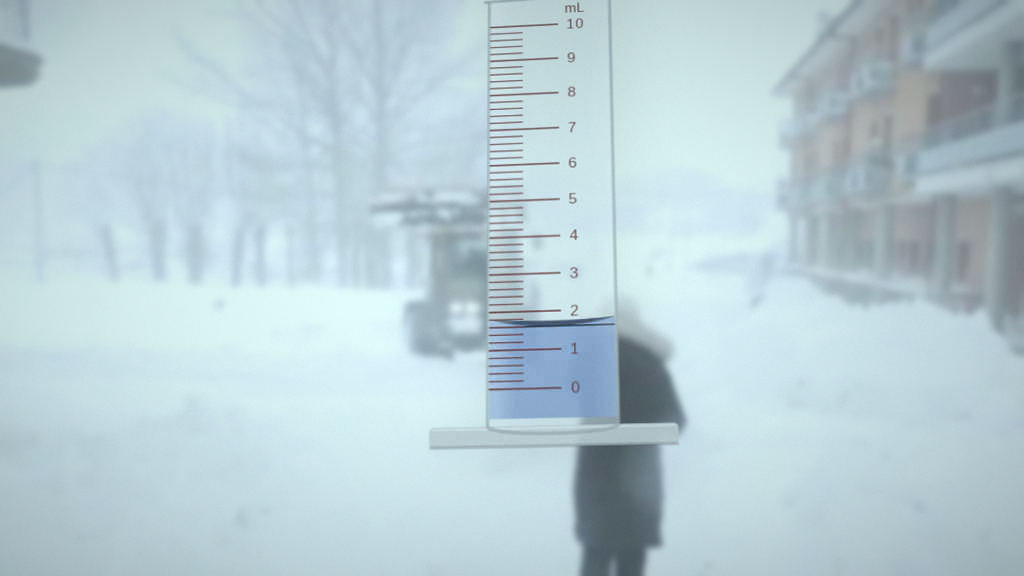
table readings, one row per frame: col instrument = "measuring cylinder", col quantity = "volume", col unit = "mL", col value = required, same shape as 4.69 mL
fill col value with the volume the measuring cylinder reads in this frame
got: 1.6 mL
